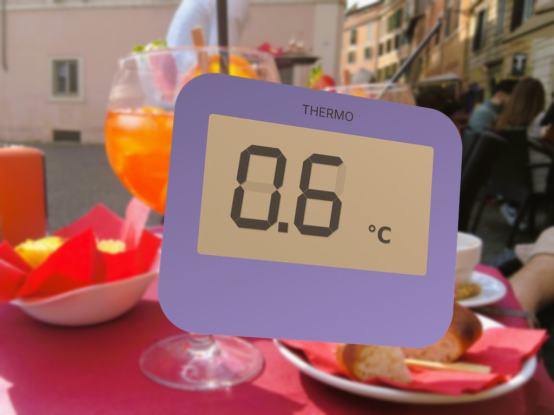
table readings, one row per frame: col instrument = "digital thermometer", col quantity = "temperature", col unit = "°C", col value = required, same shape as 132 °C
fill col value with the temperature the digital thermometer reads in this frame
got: 0.6 °C
